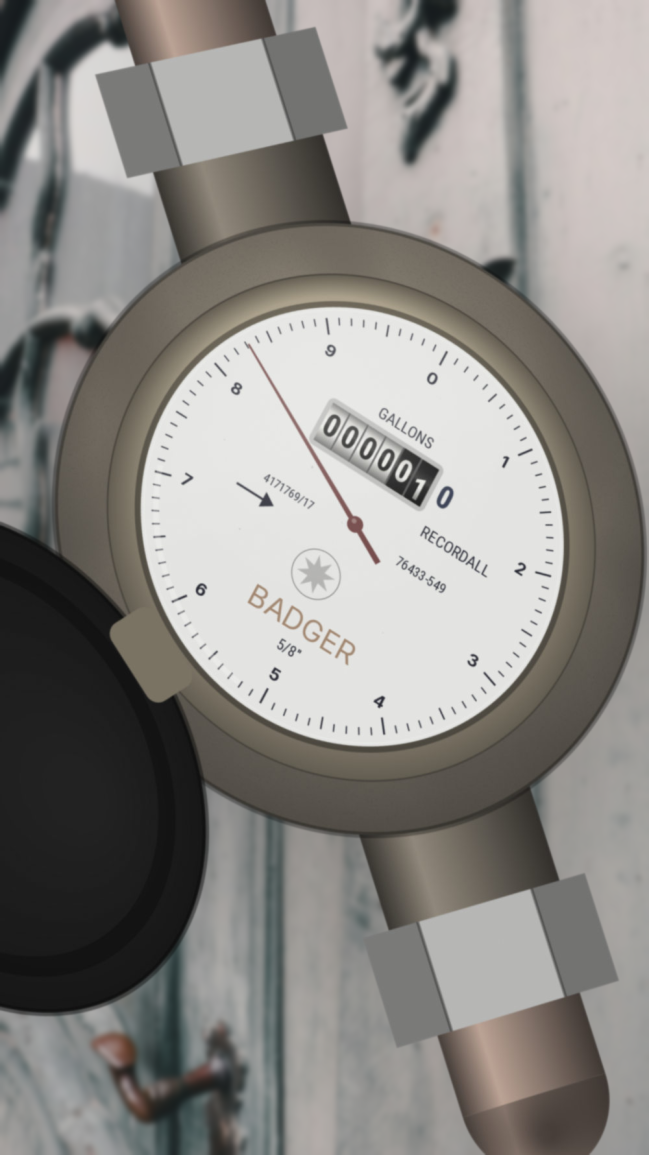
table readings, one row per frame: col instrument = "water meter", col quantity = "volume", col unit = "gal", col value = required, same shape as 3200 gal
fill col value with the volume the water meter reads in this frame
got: 8.3 gal
